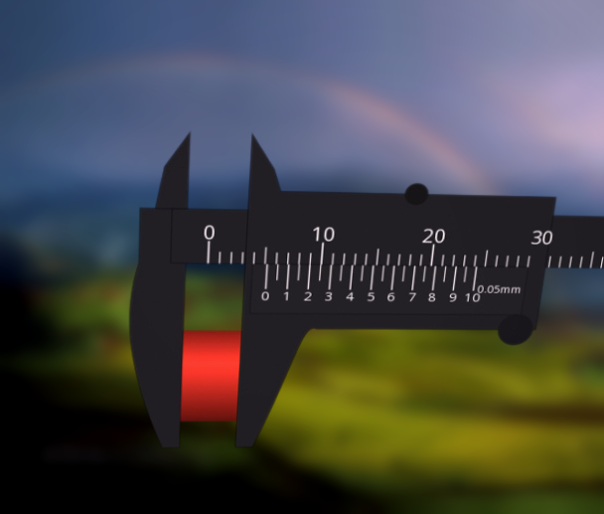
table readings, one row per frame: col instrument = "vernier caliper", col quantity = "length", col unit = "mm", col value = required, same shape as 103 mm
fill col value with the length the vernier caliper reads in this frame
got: 5.2 mm
